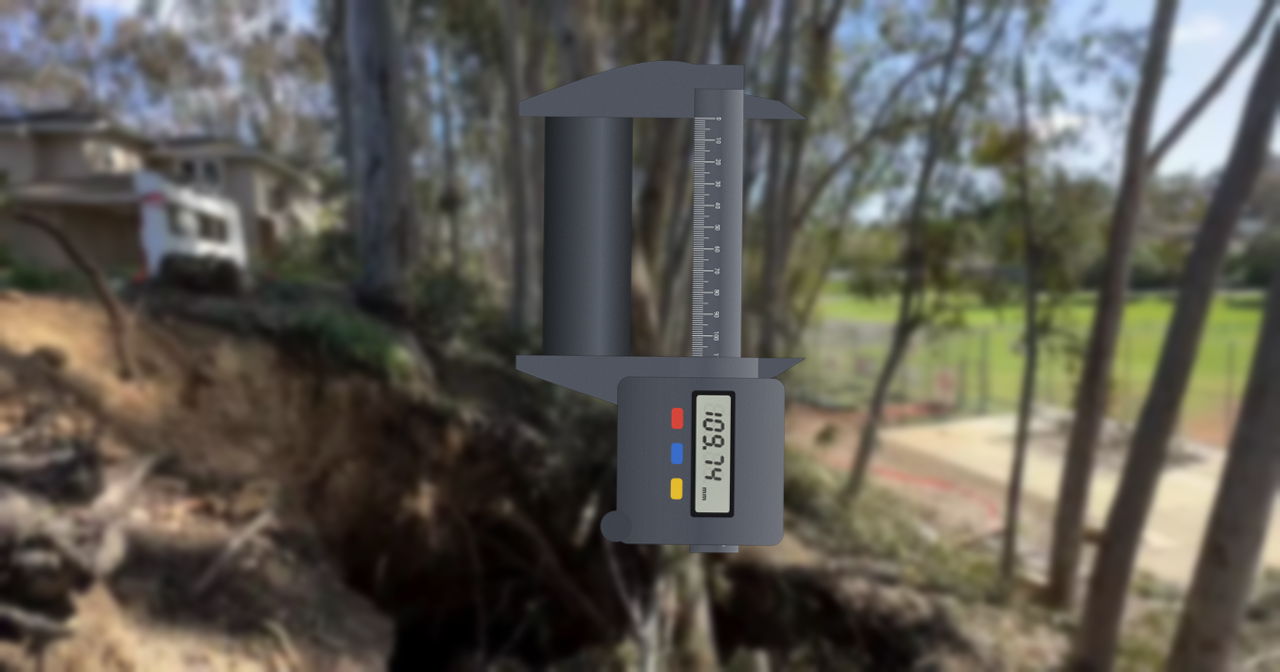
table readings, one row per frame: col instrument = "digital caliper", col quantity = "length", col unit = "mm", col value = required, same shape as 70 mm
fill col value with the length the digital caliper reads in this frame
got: 109.74 mm
